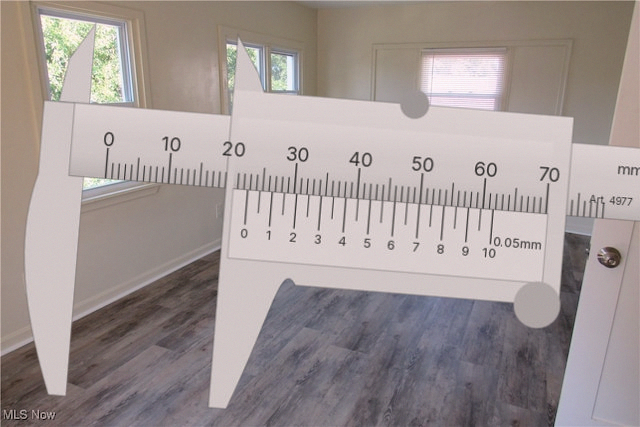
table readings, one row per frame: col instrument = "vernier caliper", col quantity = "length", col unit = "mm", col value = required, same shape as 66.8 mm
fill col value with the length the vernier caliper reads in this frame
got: 22.6 mm
